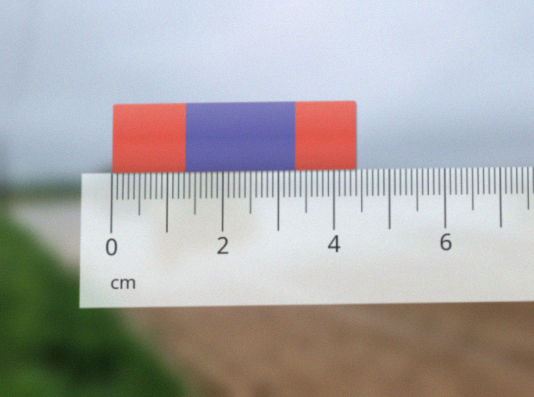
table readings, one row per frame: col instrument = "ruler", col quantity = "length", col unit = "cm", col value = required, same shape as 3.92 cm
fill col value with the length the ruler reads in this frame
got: 4.4 cm
